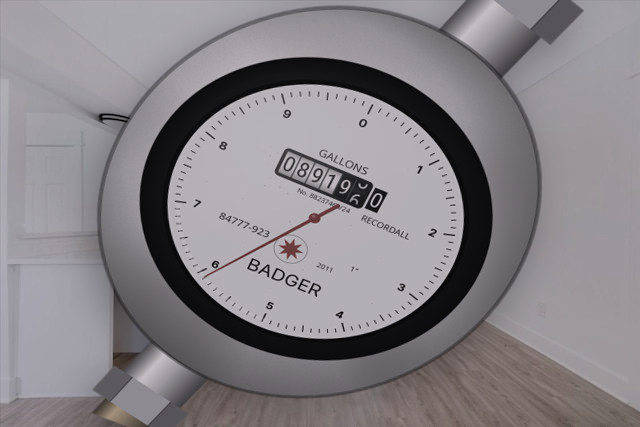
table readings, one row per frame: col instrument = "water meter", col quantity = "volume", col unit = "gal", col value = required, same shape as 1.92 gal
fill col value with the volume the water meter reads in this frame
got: 891955.9 gal
